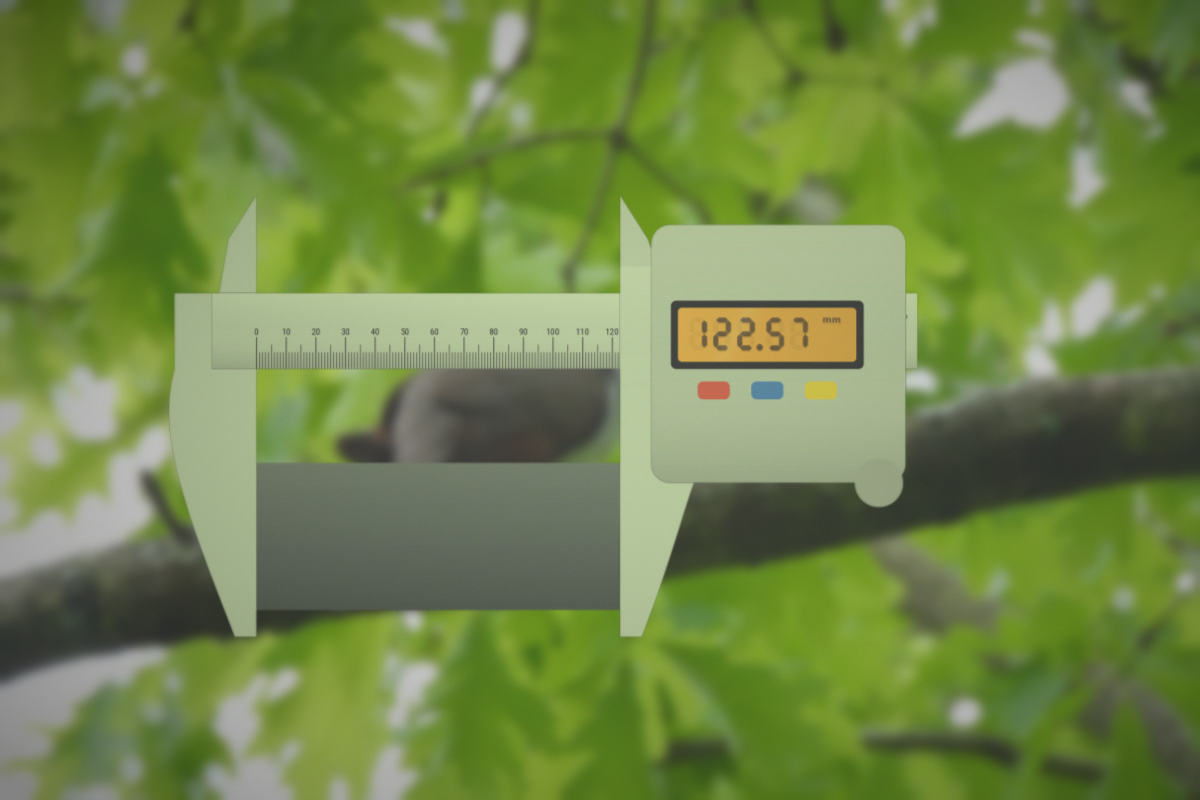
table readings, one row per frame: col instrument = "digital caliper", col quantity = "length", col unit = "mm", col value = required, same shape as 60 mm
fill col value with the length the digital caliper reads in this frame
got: 122.57 mm
